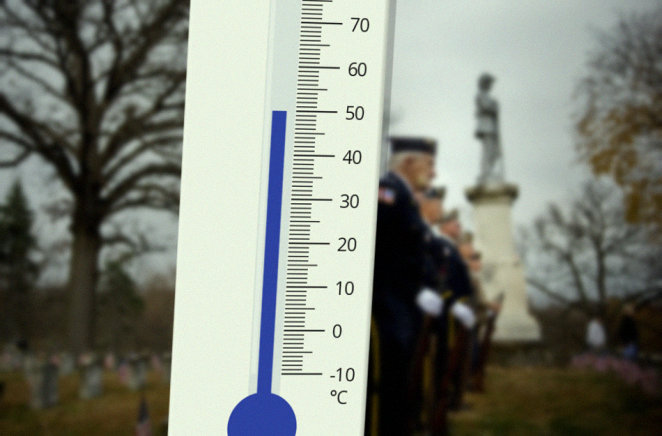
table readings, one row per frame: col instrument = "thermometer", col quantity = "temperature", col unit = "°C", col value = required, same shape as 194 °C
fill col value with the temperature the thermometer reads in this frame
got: 50 °C
